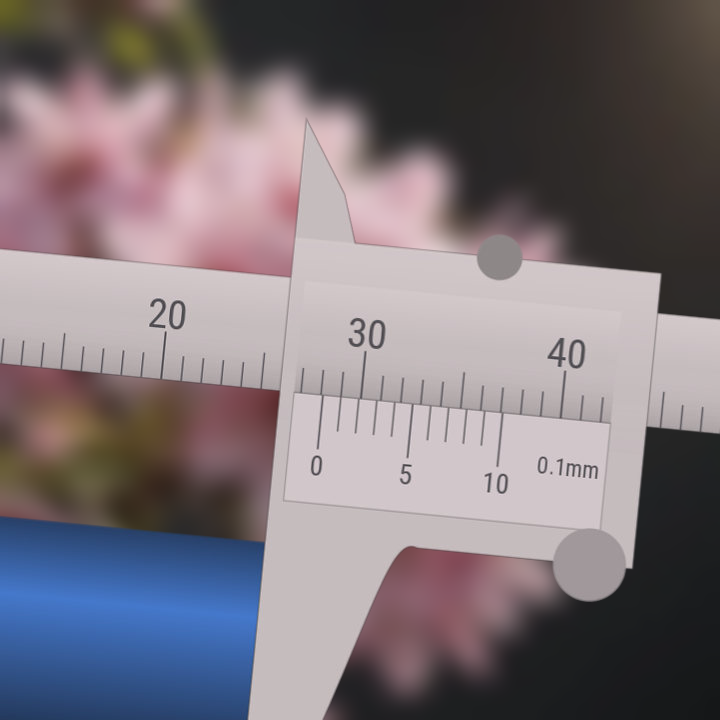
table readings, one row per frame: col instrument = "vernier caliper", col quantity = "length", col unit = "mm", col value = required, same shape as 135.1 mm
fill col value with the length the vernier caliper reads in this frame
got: 28.1 mm
